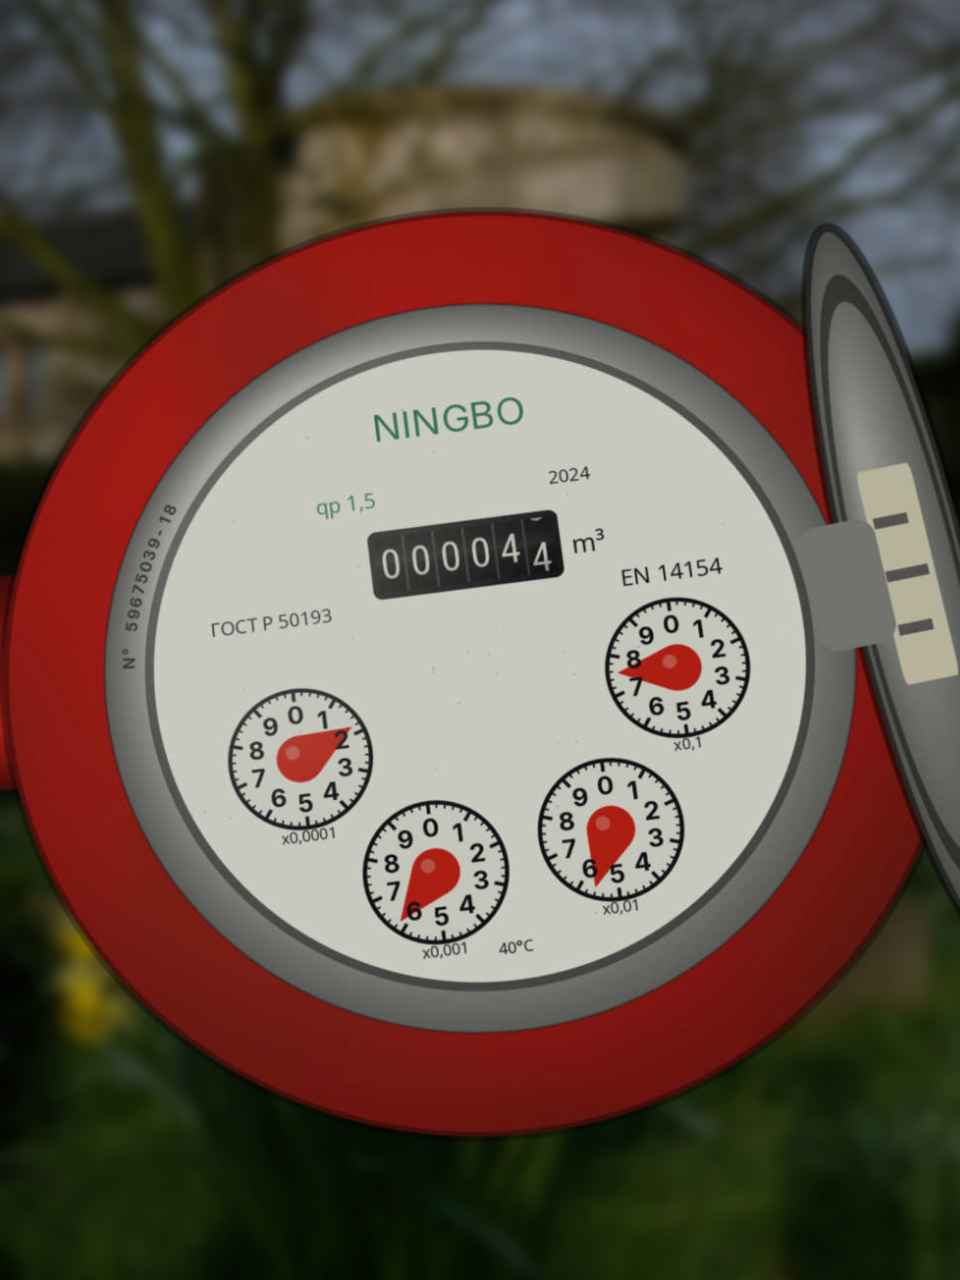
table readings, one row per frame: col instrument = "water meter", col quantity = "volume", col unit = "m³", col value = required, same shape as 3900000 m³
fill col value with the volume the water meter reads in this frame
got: 43.7561 m³
